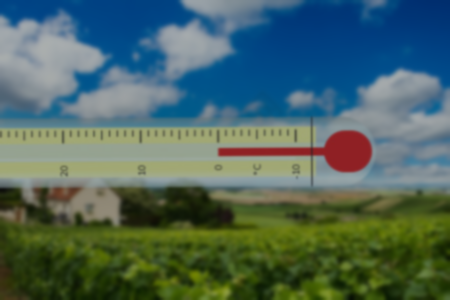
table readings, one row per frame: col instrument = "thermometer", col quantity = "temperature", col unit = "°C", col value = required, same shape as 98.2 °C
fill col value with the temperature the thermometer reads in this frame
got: 0 °C
